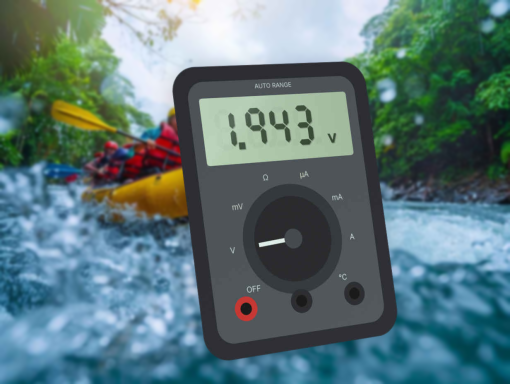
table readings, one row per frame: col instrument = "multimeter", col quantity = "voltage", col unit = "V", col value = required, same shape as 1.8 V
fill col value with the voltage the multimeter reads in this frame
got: 1.943 V
